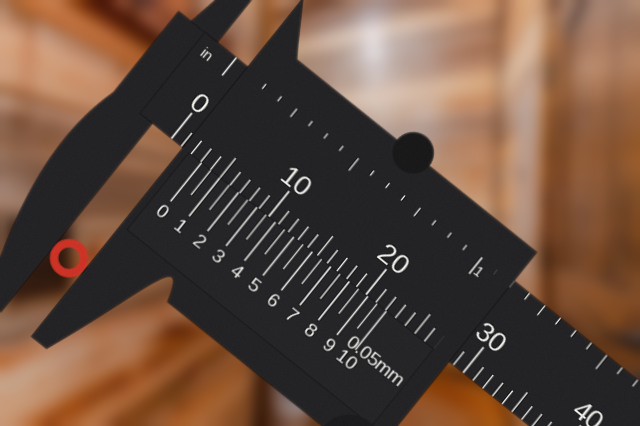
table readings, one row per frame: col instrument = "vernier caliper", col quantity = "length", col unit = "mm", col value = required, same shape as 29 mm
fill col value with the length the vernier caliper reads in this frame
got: 3.1 mm
